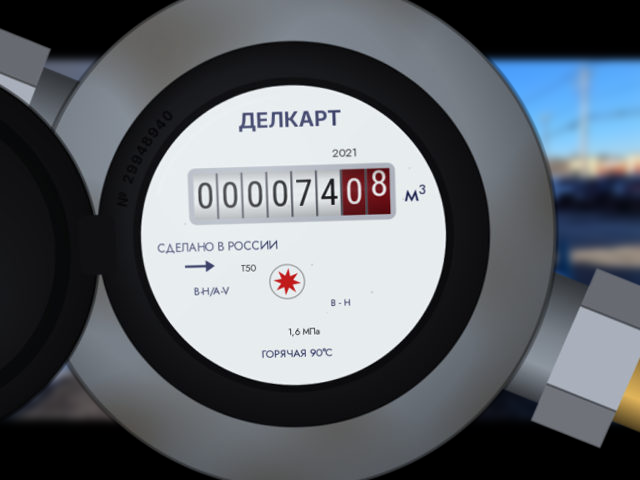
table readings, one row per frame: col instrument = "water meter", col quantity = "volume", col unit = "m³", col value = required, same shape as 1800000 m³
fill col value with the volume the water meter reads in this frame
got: 74.08 m³
